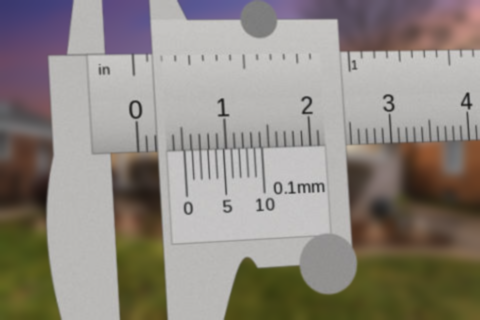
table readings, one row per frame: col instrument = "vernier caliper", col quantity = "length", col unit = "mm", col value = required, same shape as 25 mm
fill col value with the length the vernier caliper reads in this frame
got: 5.2 mm
